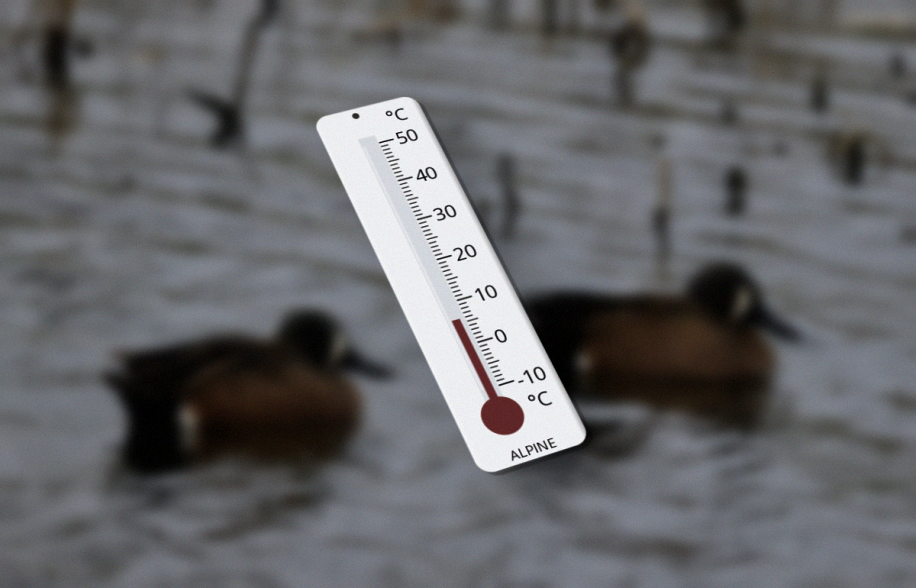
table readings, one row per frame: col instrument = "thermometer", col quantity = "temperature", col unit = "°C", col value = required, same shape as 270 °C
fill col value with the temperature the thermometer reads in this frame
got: 6 °C
